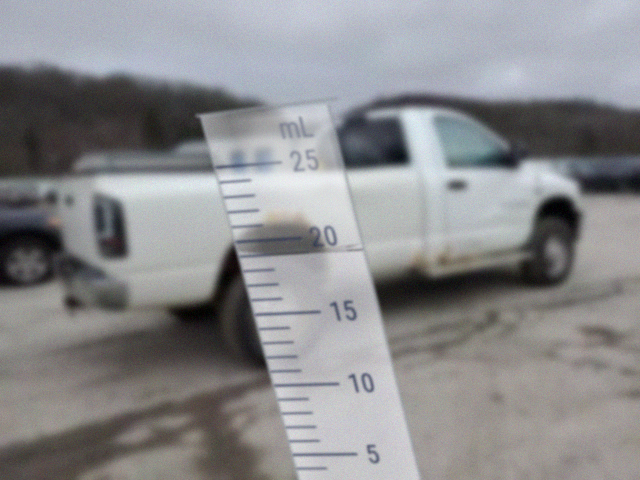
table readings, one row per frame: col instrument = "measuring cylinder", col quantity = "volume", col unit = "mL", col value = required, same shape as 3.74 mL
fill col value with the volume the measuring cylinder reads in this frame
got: 19 mL
